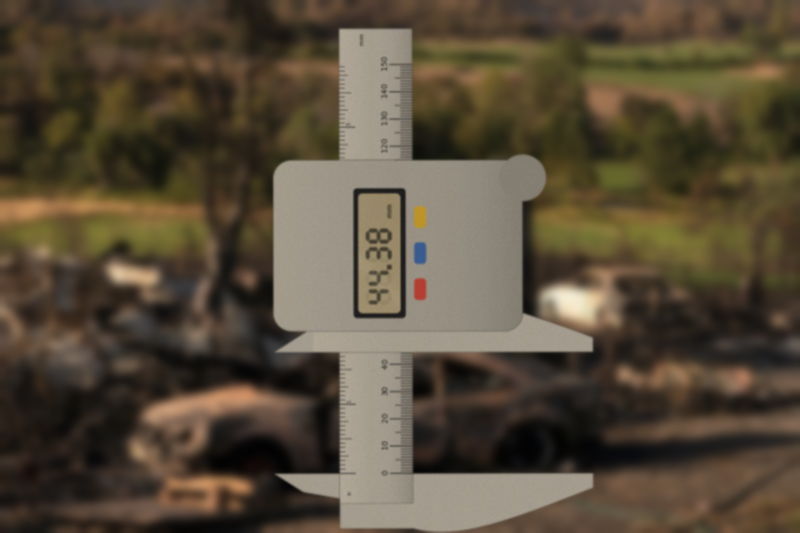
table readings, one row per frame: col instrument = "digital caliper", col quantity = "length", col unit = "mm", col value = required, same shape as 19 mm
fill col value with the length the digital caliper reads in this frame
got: 44.38 mm
